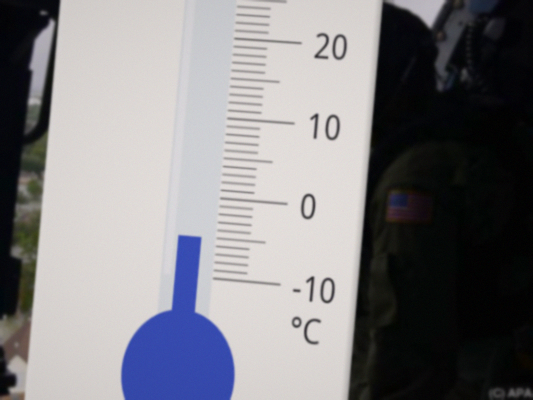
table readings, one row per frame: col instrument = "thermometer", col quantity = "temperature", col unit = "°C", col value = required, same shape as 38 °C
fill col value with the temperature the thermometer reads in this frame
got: -5 °C
